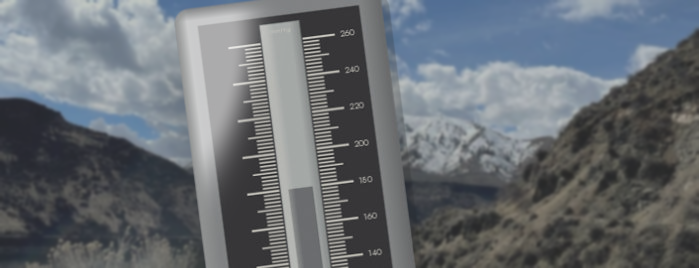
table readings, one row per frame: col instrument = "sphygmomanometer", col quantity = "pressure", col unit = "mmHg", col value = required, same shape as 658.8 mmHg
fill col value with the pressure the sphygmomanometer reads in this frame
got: 180 mmHg
